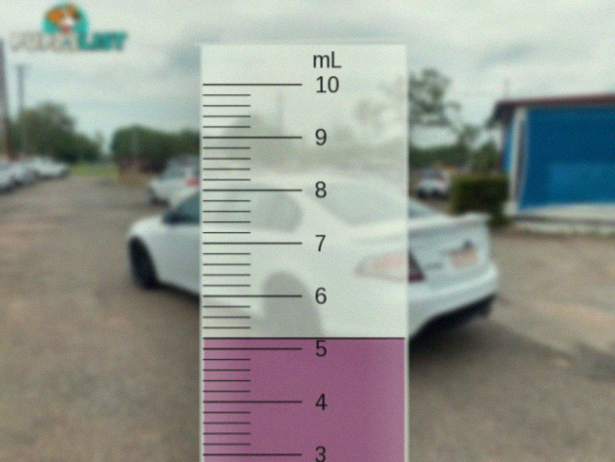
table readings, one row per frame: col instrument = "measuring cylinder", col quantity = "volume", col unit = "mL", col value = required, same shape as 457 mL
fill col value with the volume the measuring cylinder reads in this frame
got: 5.2 mL
